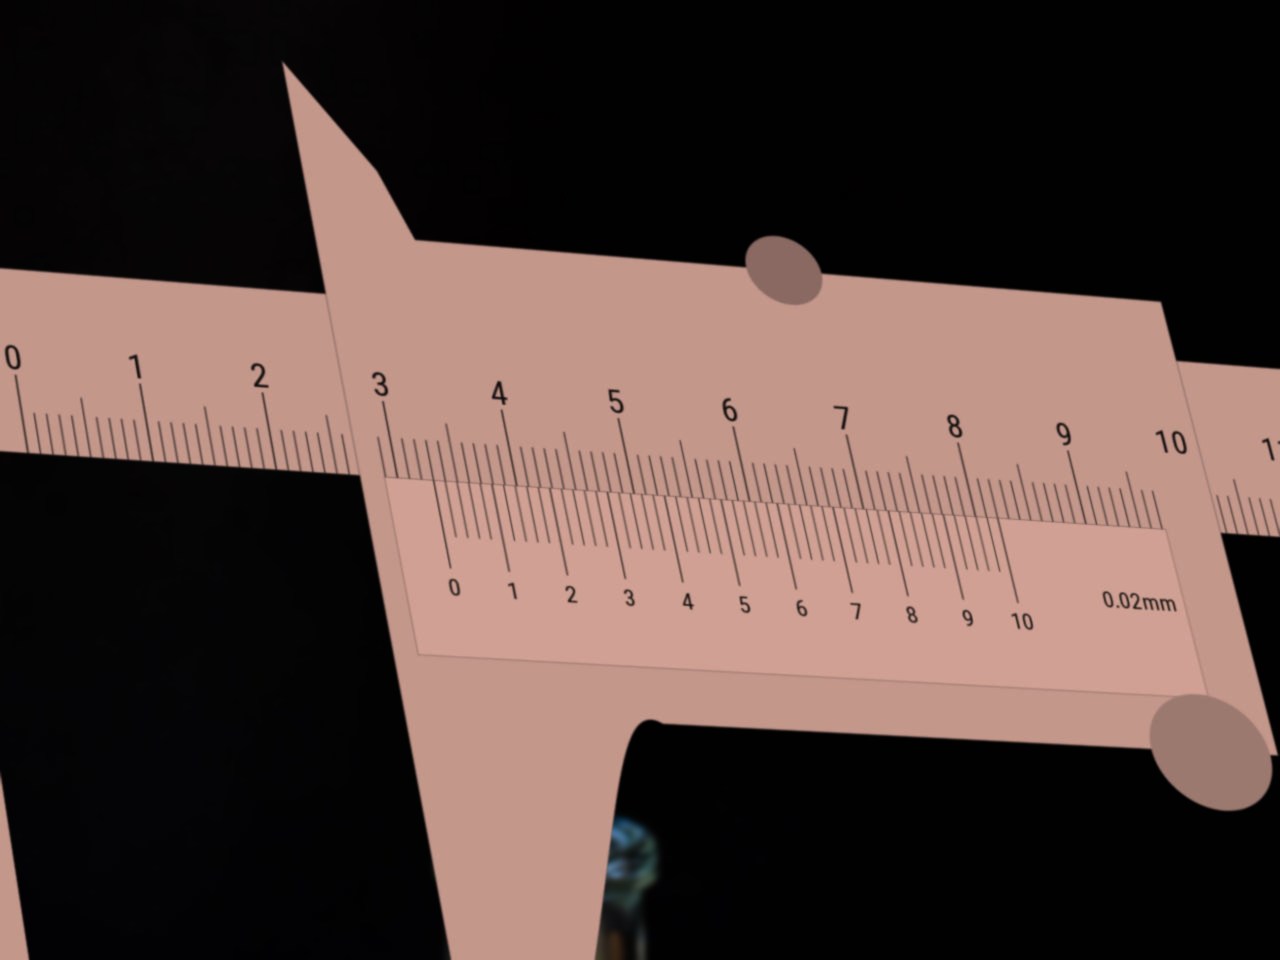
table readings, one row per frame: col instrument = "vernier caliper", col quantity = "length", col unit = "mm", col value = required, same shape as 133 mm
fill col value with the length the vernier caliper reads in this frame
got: 33.0 mm
